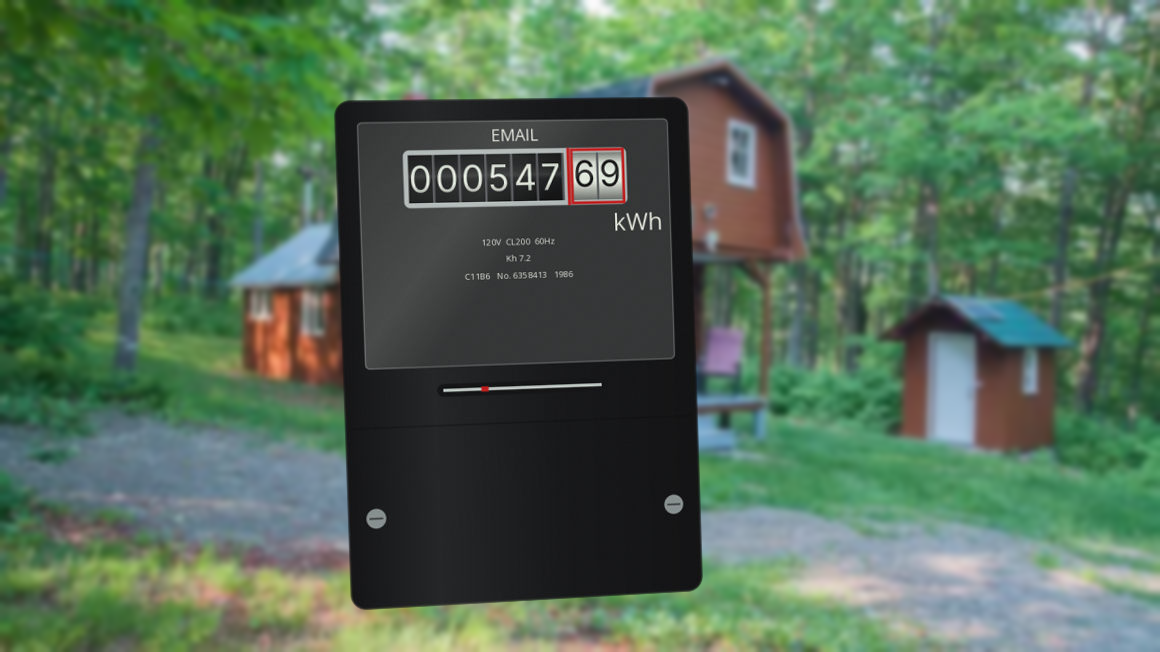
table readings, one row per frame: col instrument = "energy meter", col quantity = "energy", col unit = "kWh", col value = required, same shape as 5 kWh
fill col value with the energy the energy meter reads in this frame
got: 547.69 kWh
